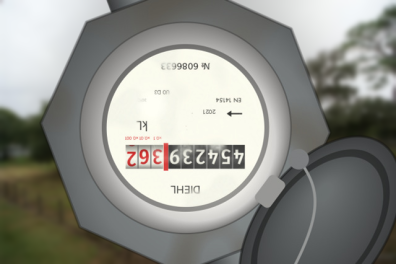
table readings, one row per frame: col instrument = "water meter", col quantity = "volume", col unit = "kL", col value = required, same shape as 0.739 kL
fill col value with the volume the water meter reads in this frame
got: 454239.362 kL
